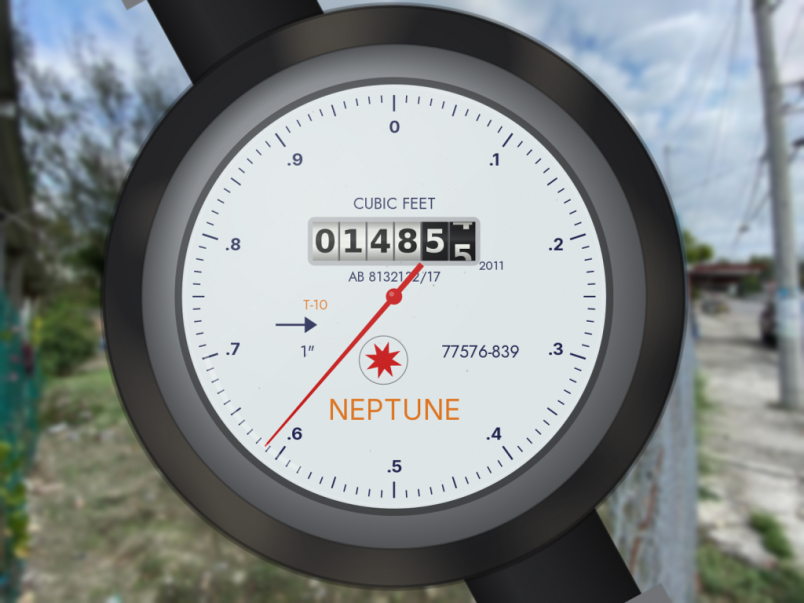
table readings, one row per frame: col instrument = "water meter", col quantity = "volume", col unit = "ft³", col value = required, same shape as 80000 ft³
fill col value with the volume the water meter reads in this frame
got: 14854.61 ft³
